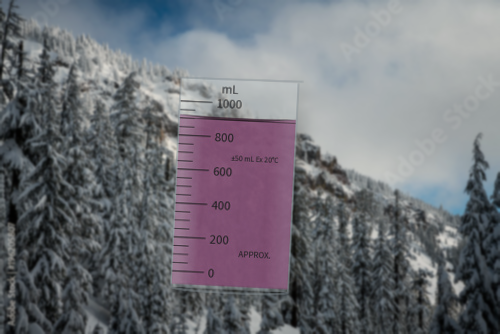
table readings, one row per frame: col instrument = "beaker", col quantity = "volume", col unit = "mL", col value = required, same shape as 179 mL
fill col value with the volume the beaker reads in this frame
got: 900 mL
